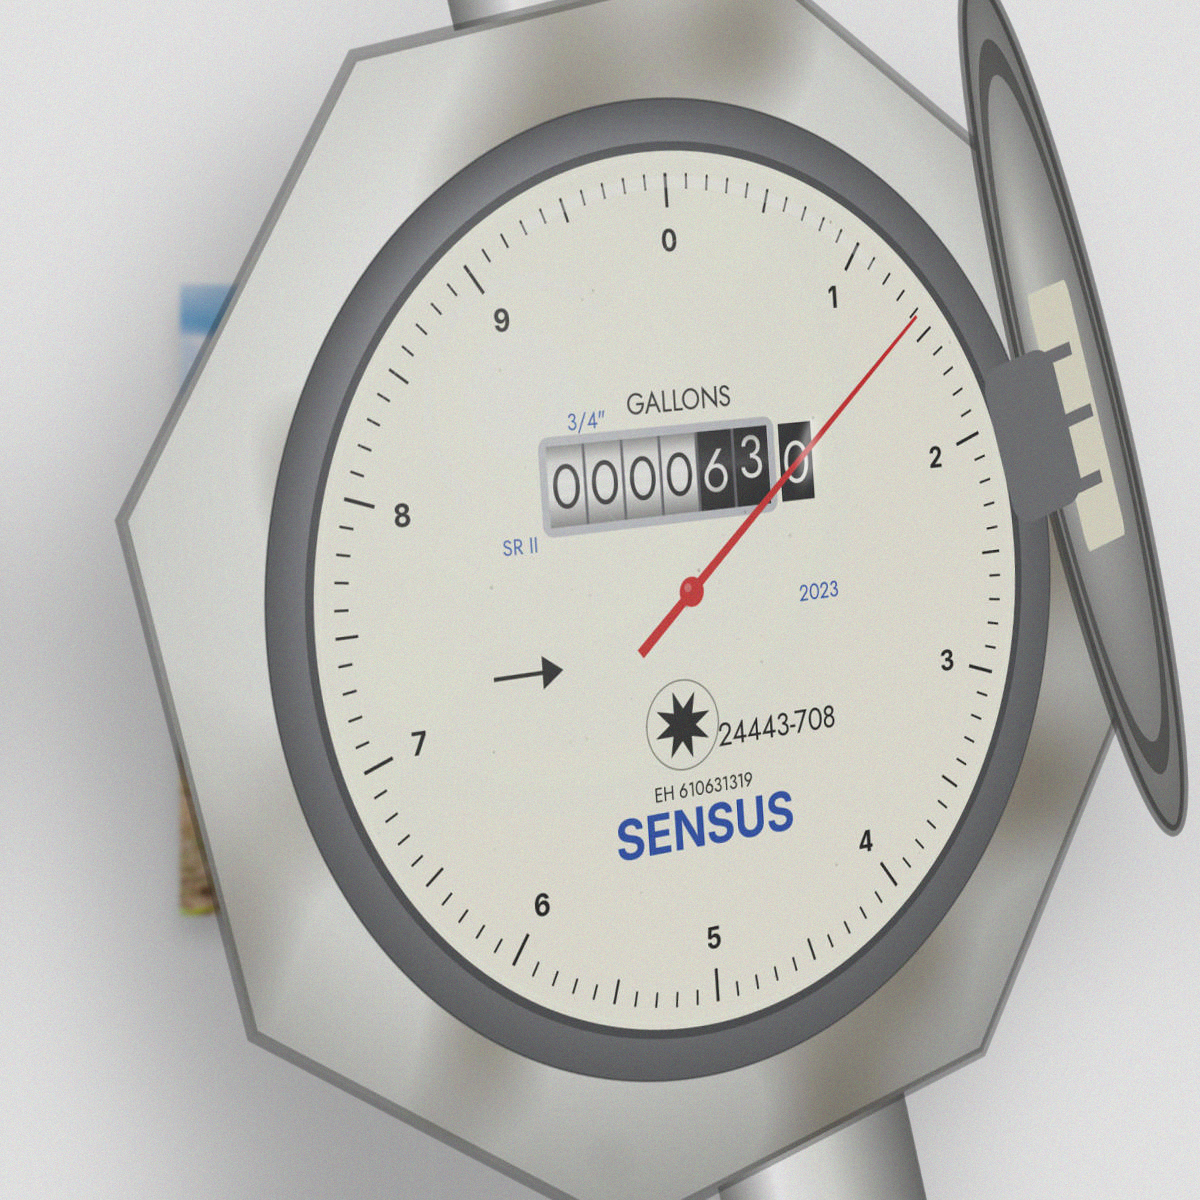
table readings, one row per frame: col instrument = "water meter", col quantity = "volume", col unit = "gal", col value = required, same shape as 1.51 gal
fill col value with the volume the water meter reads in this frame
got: 631.4 gal
